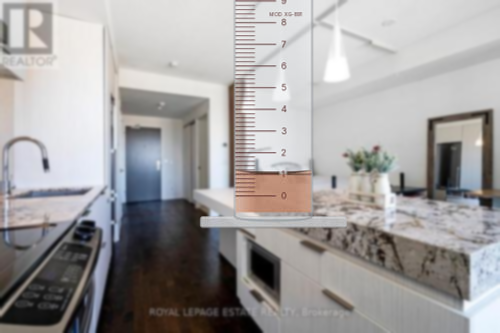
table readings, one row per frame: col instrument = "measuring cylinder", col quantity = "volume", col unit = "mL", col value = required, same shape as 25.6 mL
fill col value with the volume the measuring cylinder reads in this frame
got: 1 mL
